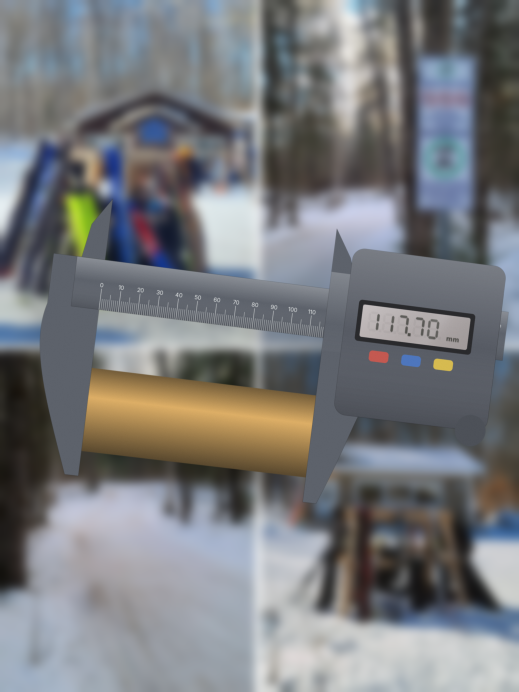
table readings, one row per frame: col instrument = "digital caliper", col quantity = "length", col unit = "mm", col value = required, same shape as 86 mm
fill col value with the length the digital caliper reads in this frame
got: 117.70 mm
